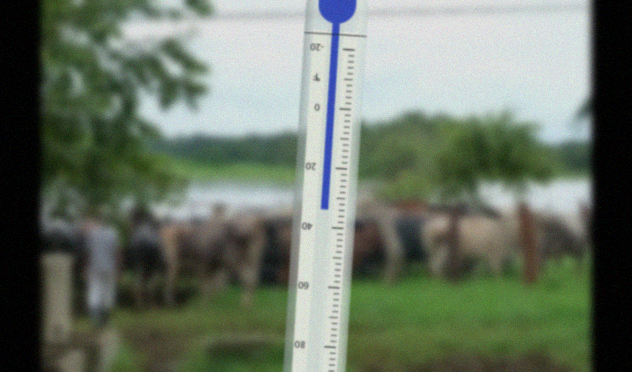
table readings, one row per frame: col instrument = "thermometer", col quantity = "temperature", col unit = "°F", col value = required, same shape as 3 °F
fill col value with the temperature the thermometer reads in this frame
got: 34 °F
